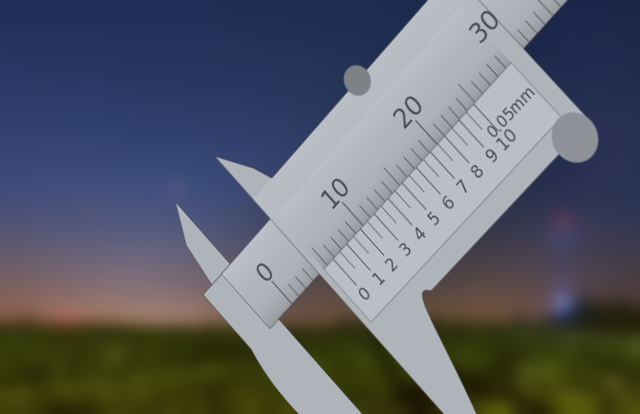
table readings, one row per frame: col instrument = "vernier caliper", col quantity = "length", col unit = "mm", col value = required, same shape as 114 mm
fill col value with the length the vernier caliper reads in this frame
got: 5.8 mm
